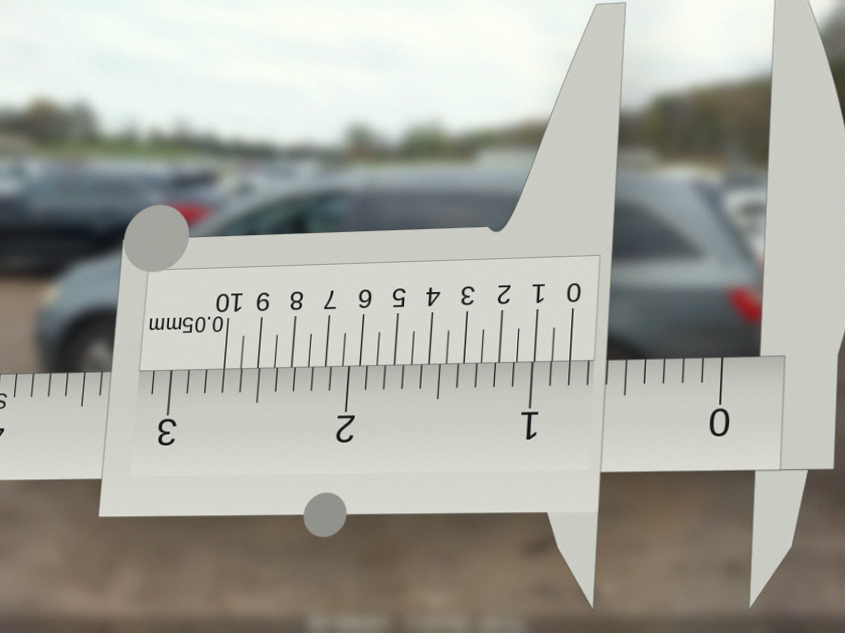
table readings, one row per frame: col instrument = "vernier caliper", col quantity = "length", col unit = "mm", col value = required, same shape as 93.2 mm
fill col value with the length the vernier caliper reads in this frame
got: 8.0 mm
